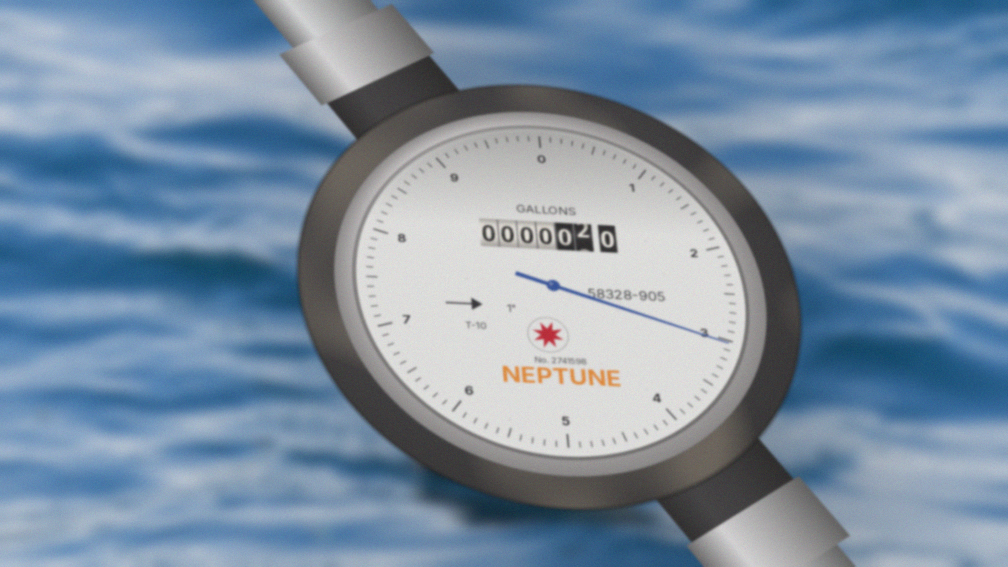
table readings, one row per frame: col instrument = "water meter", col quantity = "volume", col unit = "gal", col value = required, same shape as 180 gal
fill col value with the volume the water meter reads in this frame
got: 23.0 gal
